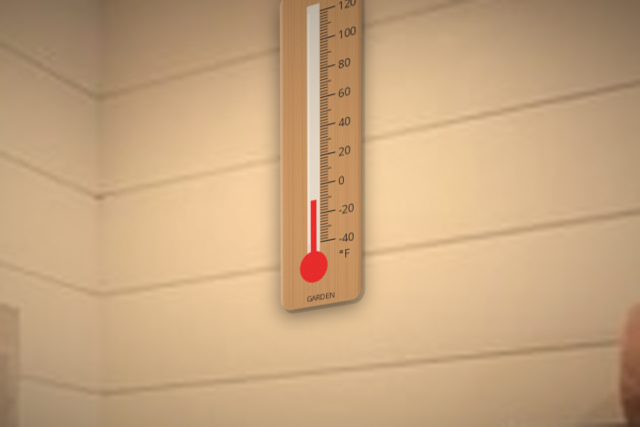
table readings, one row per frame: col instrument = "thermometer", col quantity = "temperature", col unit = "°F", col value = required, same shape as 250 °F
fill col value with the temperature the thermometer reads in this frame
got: -10 °F
